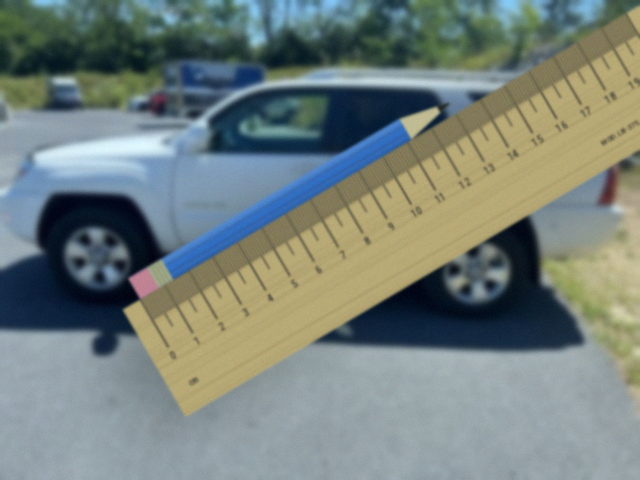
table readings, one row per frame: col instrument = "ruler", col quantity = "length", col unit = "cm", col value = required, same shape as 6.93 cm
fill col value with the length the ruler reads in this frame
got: 13 cm
